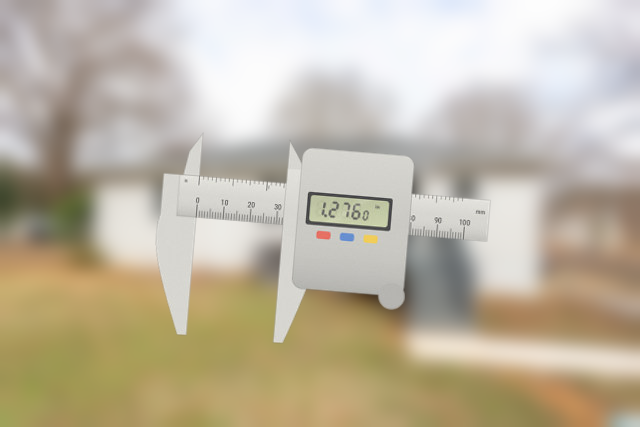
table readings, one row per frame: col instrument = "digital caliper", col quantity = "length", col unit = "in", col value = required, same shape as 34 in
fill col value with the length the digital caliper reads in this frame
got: 1.2760 in
